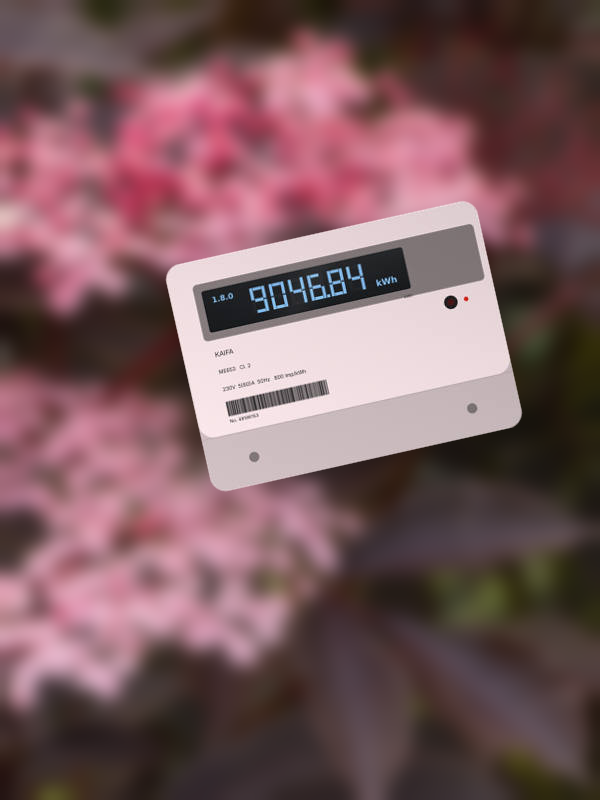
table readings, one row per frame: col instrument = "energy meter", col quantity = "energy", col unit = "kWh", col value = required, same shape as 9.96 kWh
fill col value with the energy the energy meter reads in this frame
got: 9046.84 kWh
